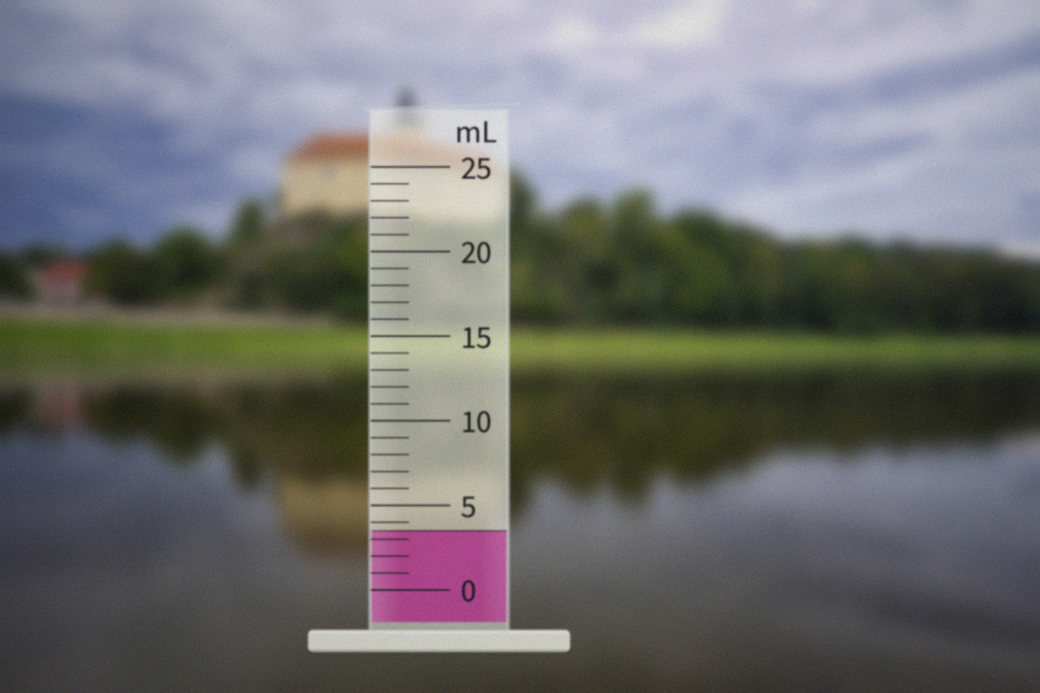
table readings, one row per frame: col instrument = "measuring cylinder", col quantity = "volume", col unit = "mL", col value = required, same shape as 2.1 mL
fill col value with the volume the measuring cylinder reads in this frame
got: 3.5 mL
